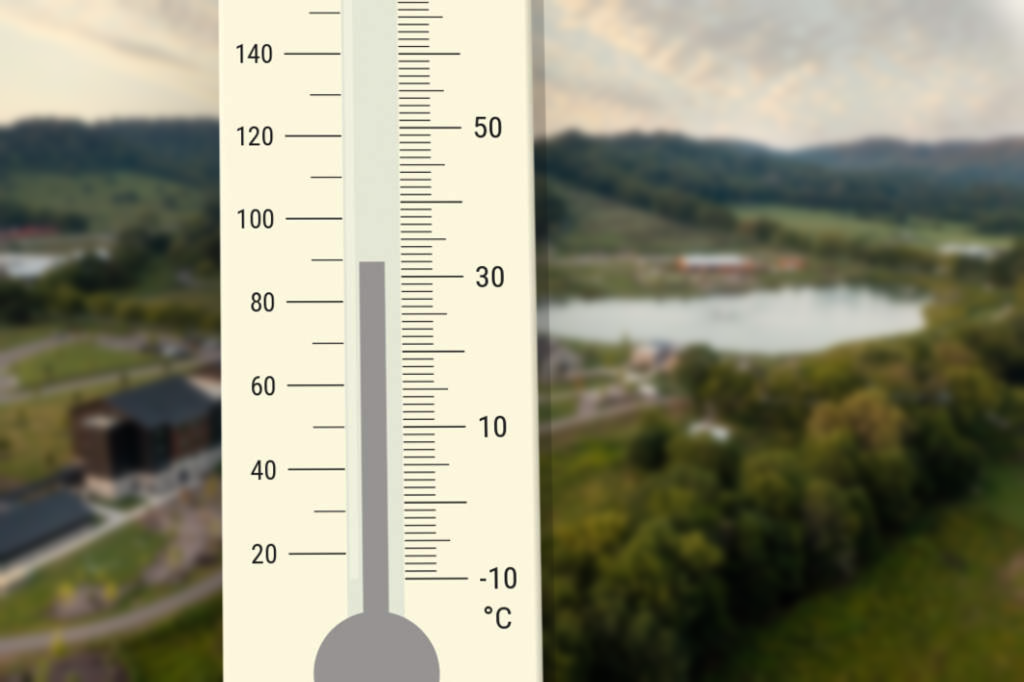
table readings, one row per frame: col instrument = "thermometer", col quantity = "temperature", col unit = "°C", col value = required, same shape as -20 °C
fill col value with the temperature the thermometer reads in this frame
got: 32 °C
